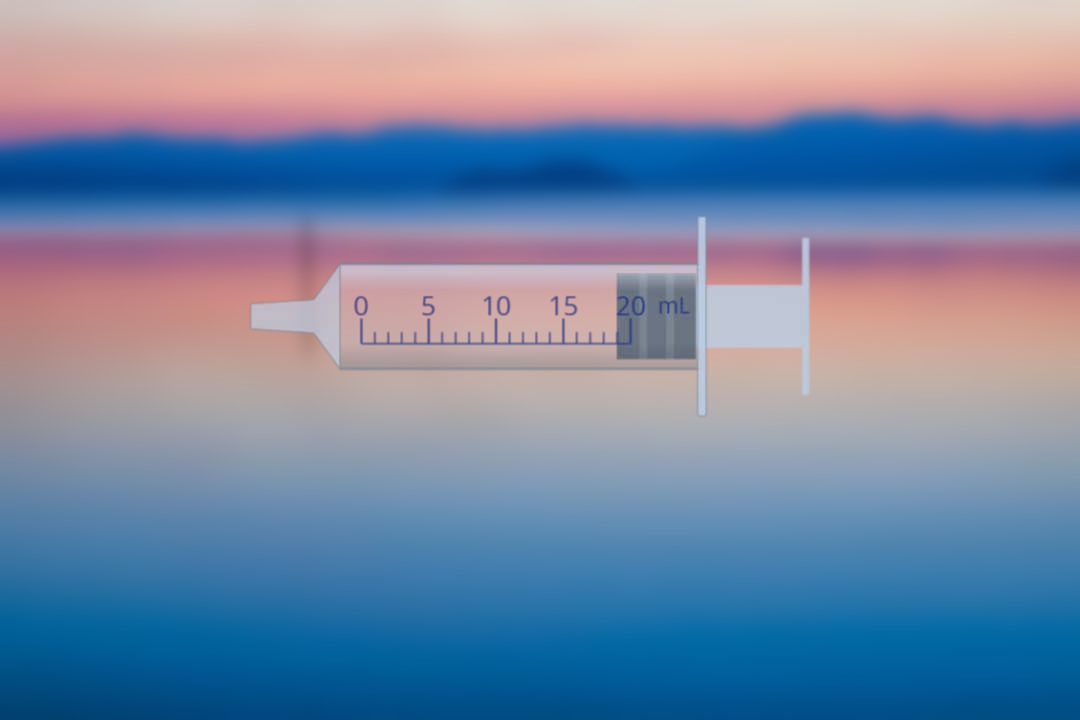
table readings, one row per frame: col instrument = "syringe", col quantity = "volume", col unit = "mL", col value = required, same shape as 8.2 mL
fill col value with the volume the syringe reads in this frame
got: 19 mL
